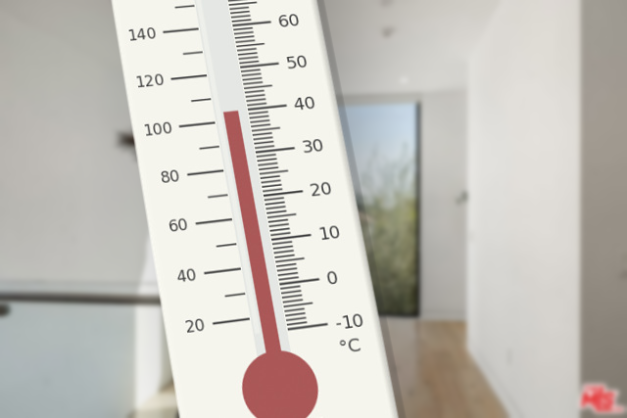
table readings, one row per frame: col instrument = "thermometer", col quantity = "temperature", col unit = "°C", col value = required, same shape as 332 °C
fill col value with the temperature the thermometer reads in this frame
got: 40 °C
